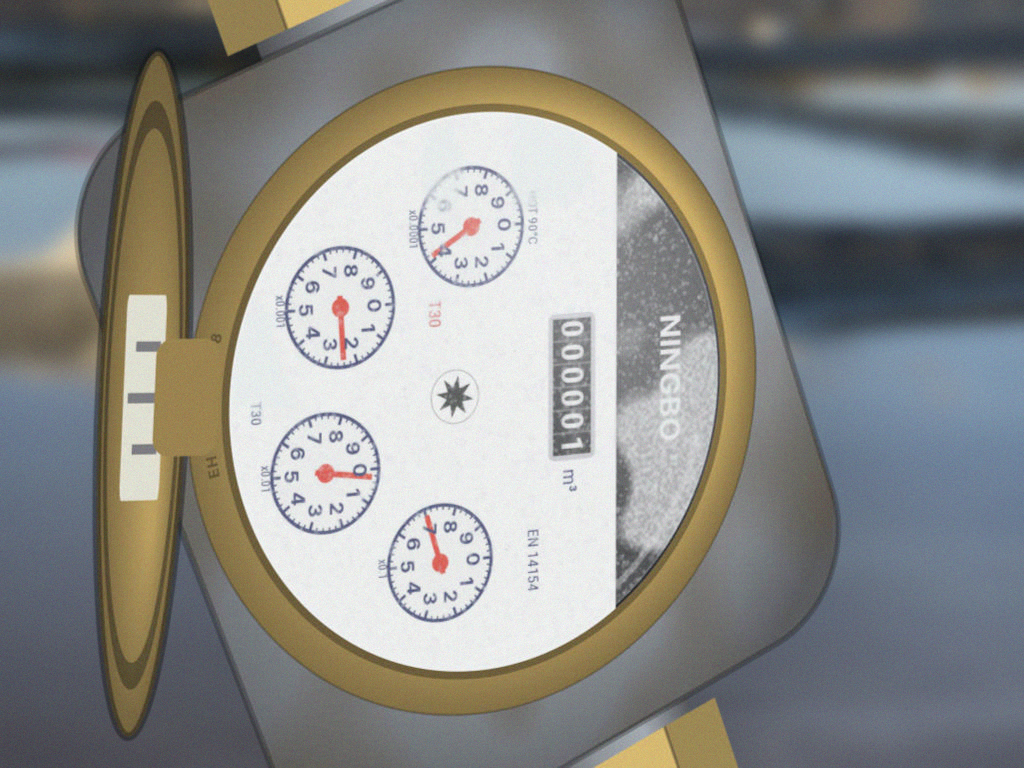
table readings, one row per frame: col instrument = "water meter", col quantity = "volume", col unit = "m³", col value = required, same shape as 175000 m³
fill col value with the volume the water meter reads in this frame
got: 1.7024 m³
